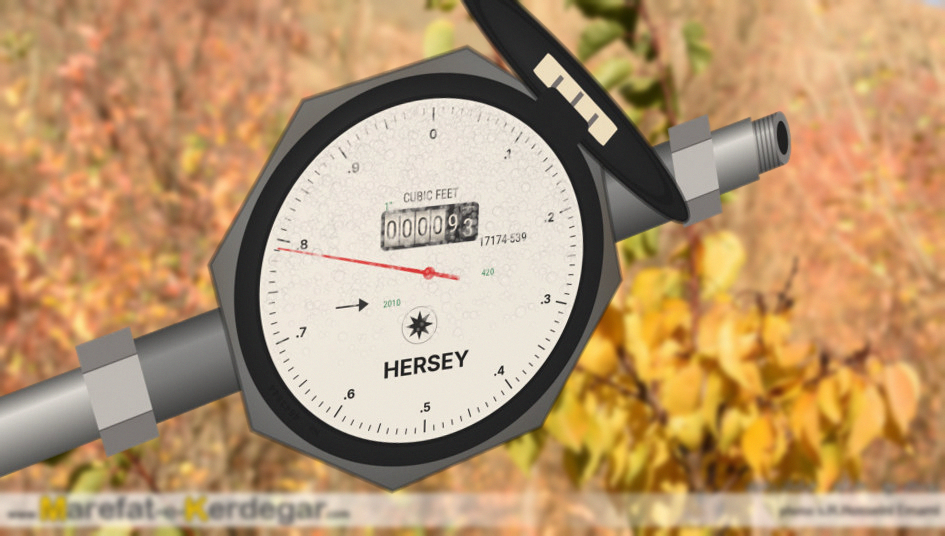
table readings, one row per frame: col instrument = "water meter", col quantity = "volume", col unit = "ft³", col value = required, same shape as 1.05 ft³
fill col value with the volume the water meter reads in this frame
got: 92.79 ft³
